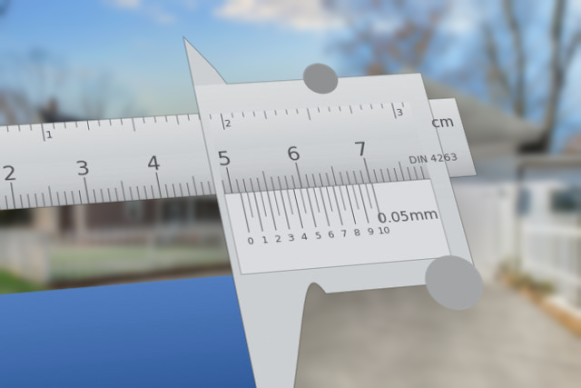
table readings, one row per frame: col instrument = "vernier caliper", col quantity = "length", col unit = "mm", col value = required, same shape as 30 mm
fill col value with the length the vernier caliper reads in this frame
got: 51.2 mm
